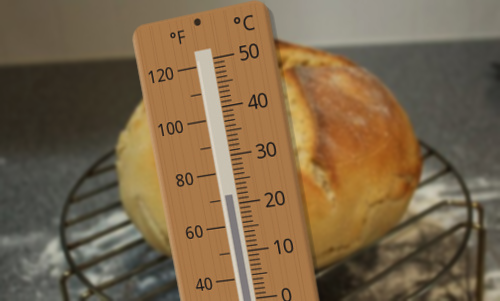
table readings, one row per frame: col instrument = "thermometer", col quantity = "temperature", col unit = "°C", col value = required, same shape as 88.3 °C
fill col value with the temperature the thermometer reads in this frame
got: 22 °C
